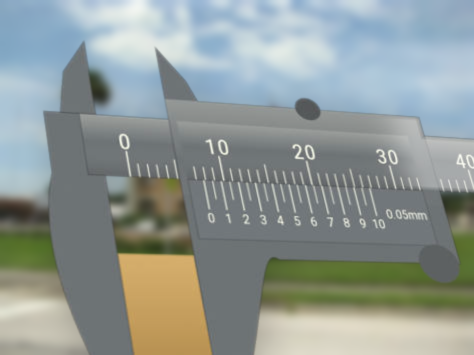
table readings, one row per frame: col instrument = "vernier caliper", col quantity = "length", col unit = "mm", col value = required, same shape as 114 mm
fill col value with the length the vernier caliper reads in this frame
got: 7.8 mm
